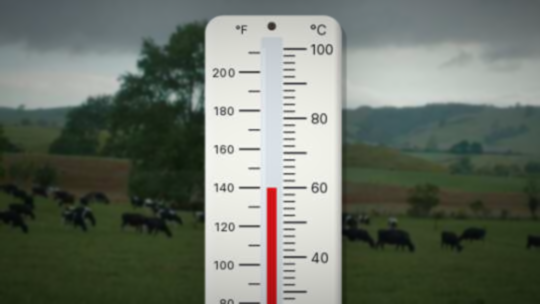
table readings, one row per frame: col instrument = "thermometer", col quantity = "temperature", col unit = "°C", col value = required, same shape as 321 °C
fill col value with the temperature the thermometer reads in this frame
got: 60 °C
